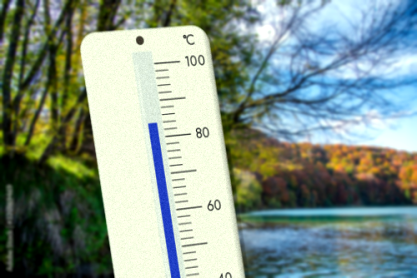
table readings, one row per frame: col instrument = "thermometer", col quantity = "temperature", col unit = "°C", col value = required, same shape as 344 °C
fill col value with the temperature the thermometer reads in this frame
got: 84 °C
